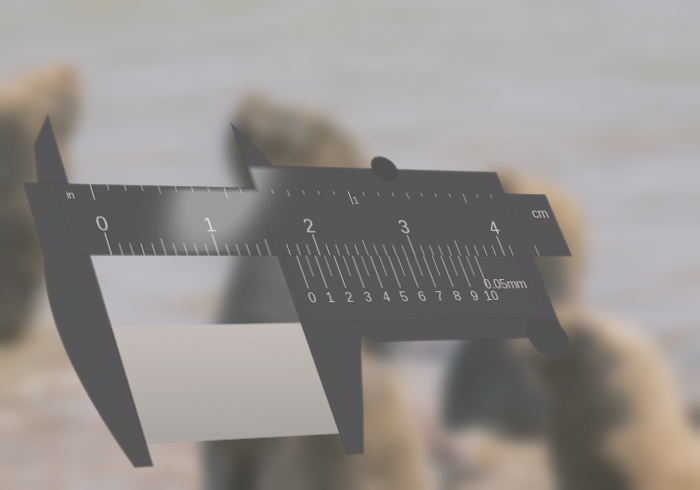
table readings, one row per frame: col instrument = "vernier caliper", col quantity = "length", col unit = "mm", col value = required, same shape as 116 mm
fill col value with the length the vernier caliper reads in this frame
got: 17.6 mm
